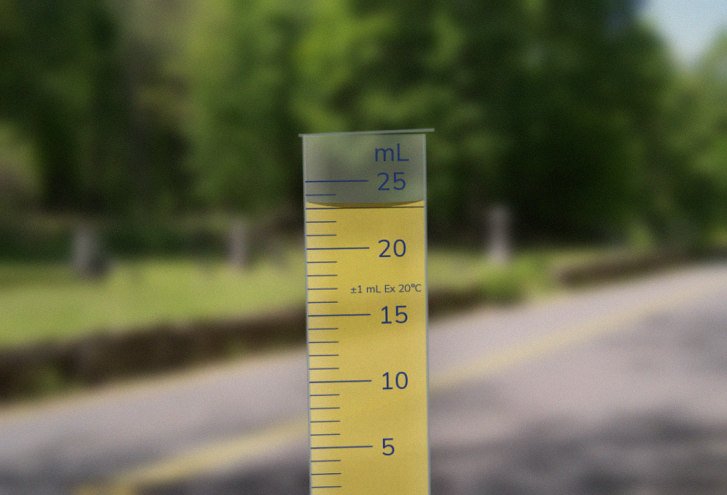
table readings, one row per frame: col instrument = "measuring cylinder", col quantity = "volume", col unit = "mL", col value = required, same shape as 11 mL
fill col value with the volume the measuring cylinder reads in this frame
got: 23 mL
